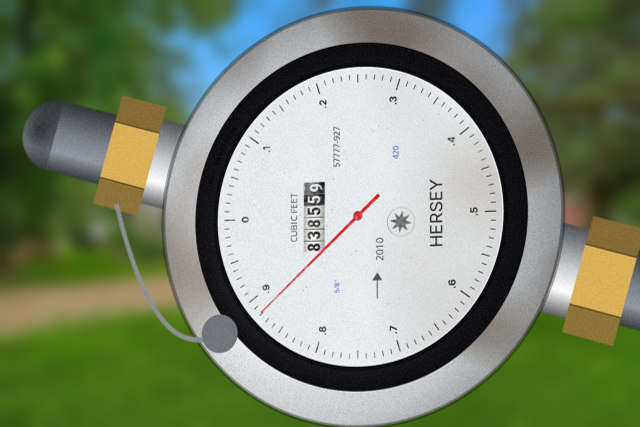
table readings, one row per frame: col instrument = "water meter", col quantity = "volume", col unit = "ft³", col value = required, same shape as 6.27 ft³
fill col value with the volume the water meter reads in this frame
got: 838558.88 ft³
